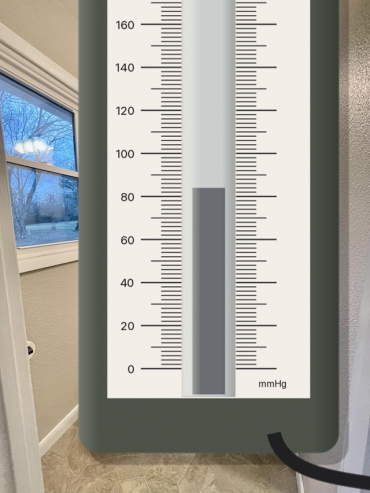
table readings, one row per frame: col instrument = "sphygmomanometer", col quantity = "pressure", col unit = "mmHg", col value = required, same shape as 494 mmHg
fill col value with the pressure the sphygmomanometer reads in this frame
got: 84 mmHg
